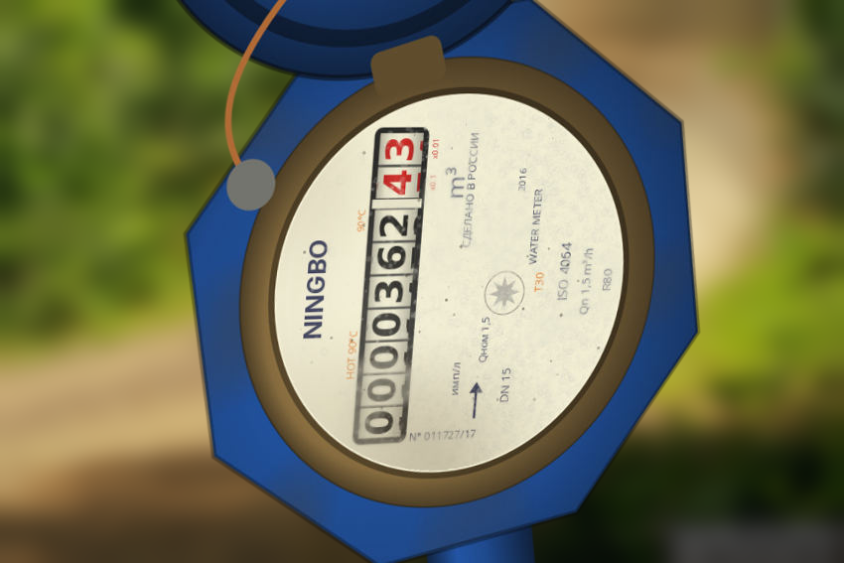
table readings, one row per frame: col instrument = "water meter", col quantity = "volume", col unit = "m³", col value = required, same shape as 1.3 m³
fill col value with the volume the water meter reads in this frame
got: 362.43 m³
